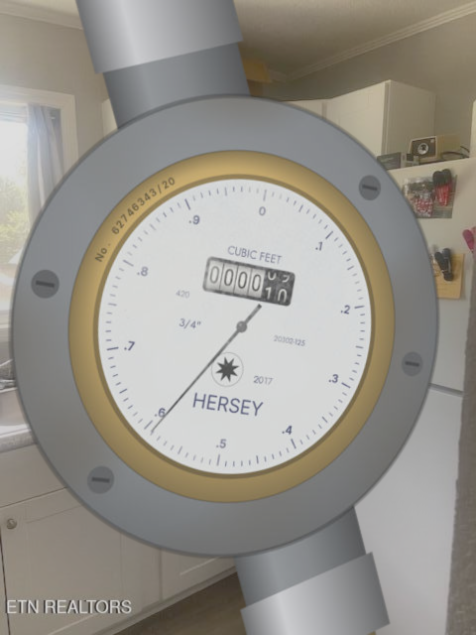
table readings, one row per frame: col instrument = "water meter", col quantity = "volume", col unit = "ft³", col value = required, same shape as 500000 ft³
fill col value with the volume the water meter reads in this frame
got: 9.59 ft³
